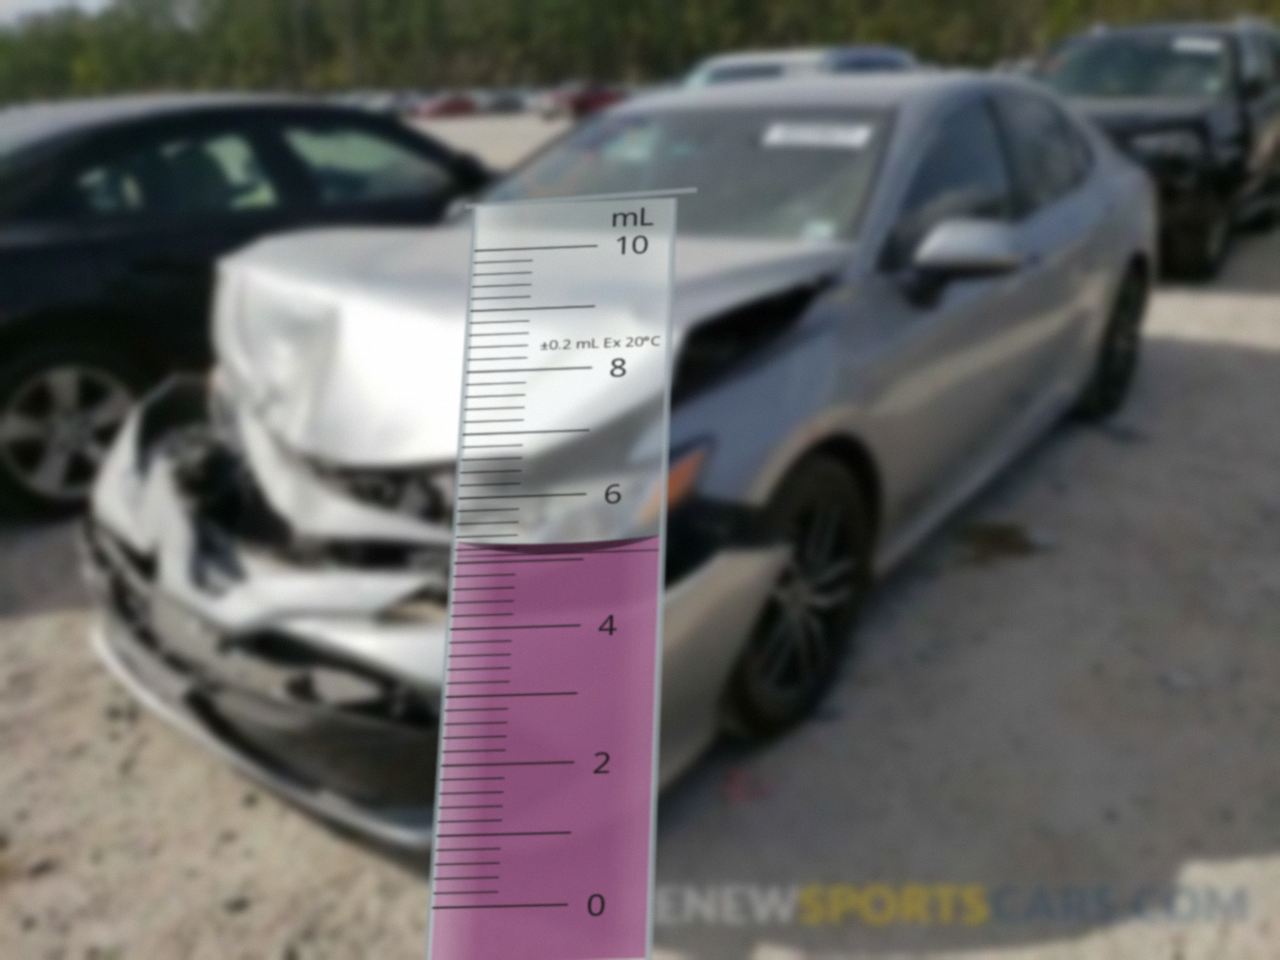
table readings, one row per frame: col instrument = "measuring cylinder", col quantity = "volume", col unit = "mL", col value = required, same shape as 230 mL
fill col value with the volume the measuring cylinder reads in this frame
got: 5.1 mL
